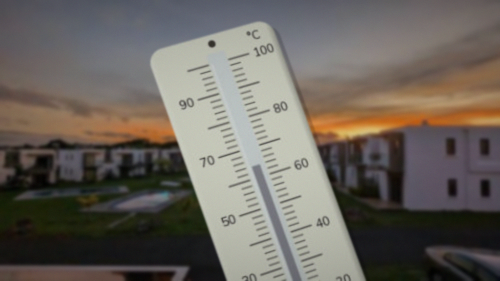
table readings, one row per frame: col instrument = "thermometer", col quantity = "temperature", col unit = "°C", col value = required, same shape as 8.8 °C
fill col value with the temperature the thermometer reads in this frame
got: 64 °C
